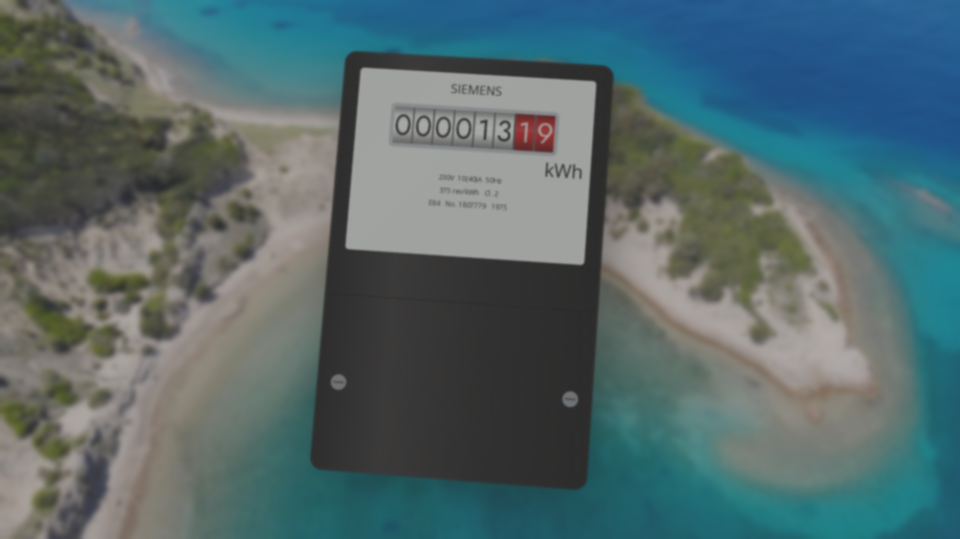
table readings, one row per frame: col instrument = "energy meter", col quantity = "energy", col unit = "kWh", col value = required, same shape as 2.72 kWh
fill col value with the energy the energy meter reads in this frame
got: 13.19 kWh
